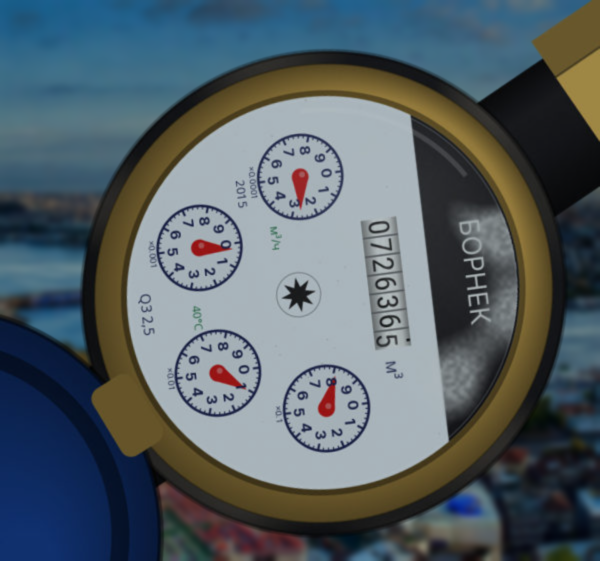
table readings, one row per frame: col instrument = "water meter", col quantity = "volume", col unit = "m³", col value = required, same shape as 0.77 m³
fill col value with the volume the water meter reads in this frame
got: 726364.8102 m³
